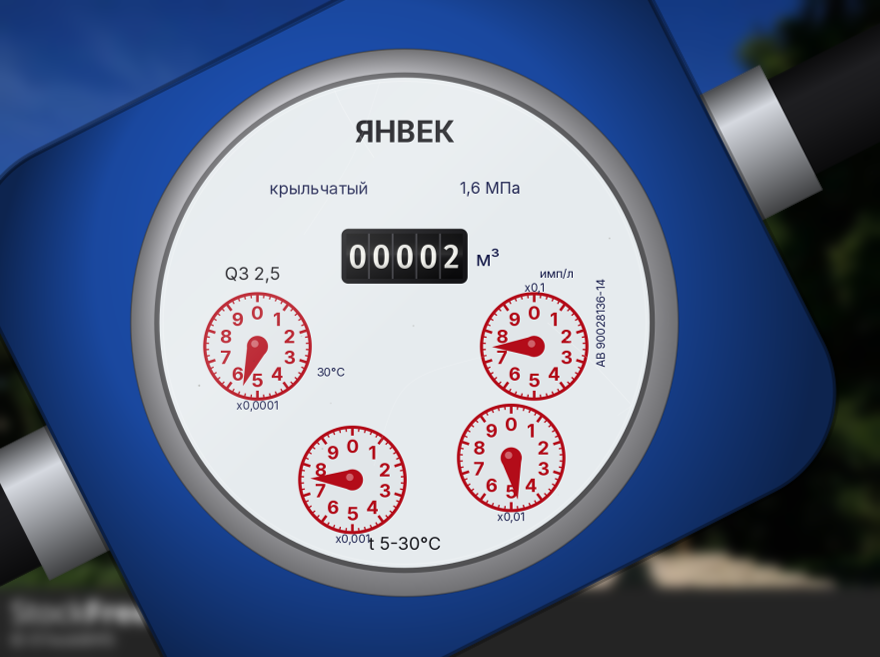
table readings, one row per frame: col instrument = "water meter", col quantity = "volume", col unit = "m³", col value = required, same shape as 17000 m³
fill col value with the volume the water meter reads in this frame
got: 2.7475 m³
